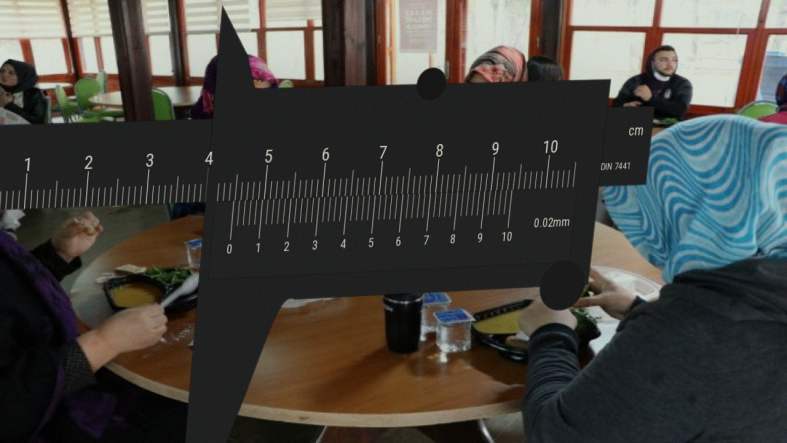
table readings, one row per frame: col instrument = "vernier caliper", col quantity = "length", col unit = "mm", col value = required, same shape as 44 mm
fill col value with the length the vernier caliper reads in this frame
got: 44.8 mm
